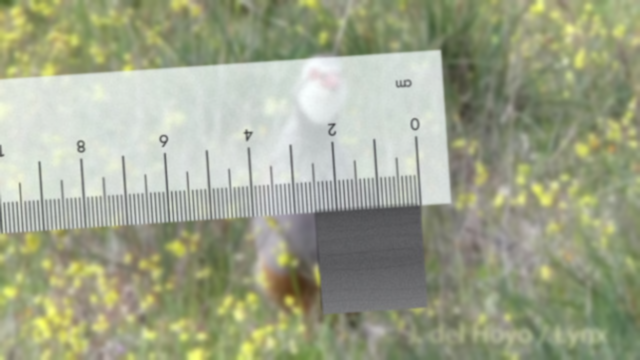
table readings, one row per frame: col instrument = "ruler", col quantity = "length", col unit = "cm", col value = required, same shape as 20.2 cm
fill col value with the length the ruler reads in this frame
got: 2.5 cm
